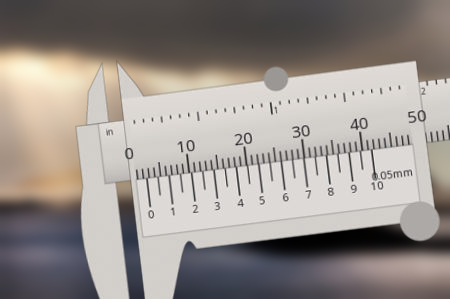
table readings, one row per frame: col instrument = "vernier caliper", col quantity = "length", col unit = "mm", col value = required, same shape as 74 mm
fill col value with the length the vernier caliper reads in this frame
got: 2.6 mm
